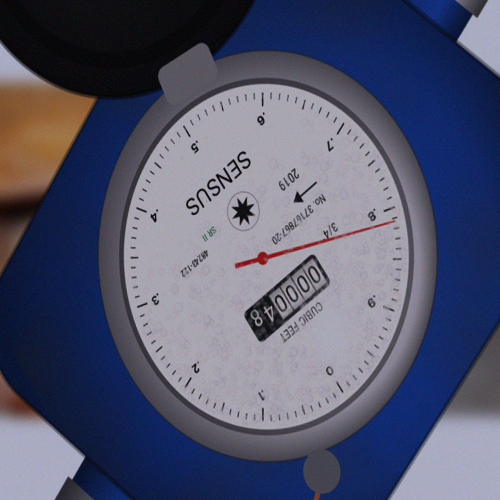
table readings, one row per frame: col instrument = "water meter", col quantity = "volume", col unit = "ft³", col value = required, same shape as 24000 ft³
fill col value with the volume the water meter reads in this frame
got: 47.81 ft³
